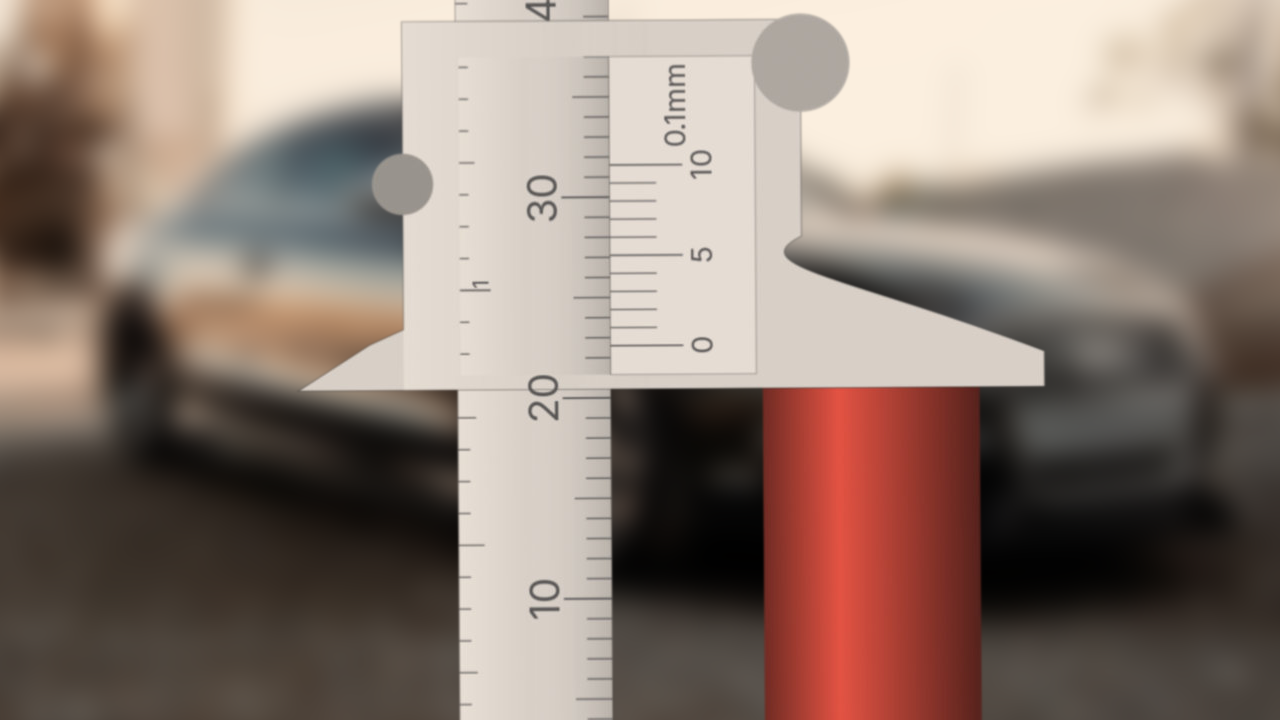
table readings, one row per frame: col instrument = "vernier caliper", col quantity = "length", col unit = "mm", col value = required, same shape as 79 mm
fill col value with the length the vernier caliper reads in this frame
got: 22.6 mm
